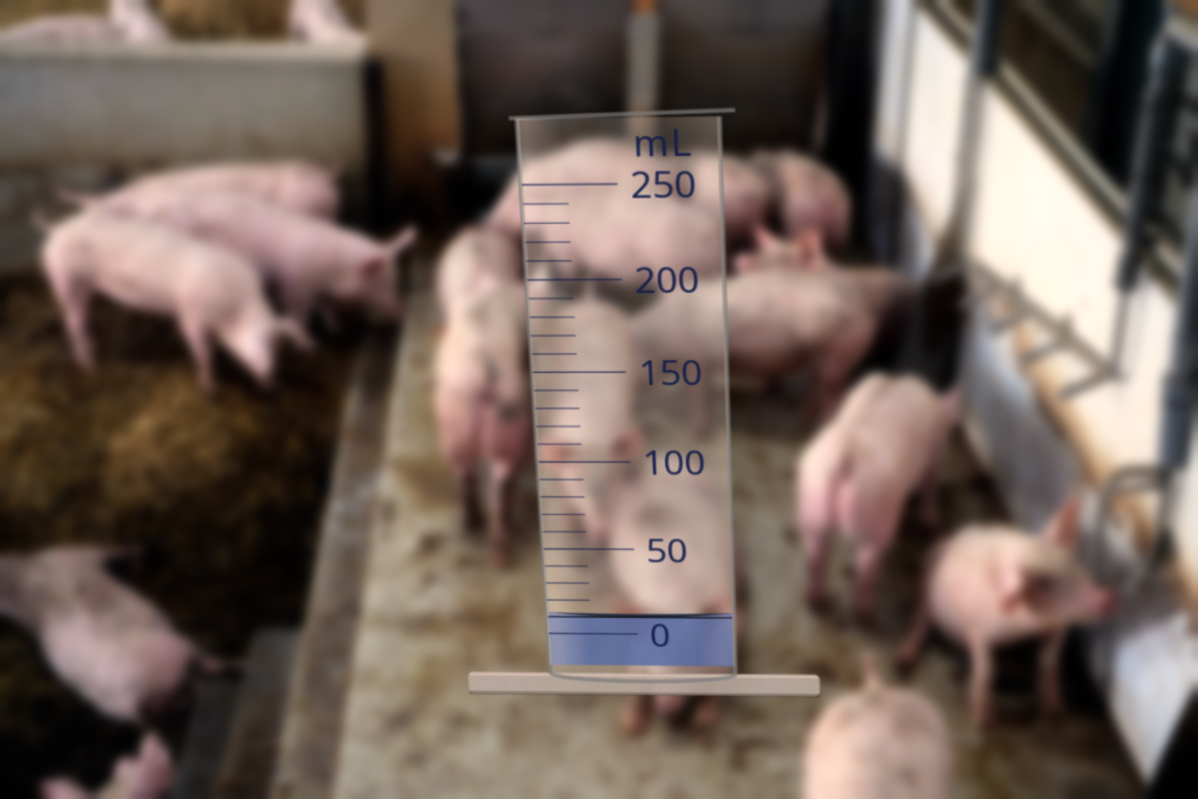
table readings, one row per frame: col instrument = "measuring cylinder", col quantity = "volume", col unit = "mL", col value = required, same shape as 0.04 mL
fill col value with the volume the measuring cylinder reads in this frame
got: 10 mL
